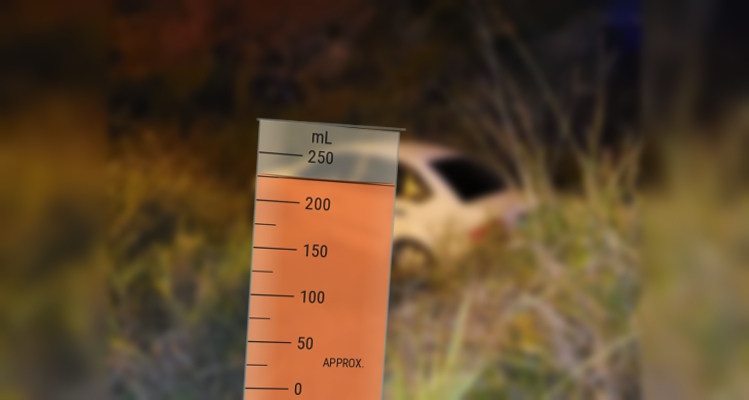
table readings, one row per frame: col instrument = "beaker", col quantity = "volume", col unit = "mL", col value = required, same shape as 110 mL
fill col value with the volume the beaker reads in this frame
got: 225 mL
